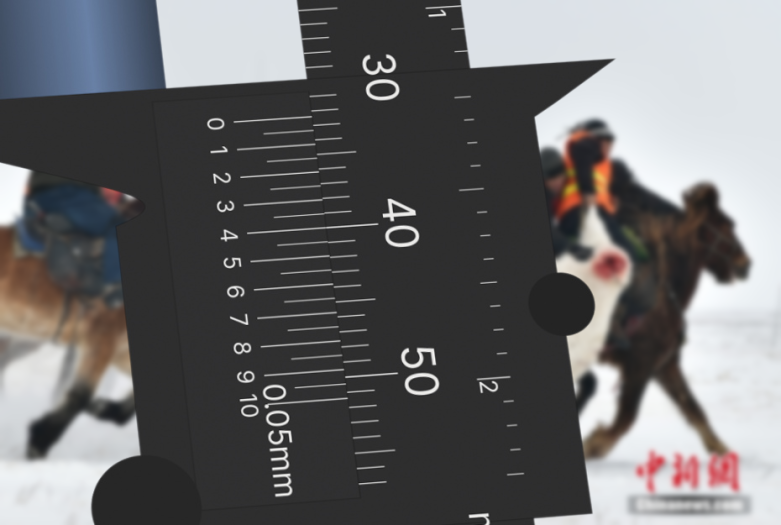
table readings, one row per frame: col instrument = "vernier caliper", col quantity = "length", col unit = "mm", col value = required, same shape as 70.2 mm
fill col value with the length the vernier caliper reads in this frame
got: 32.4 mm
